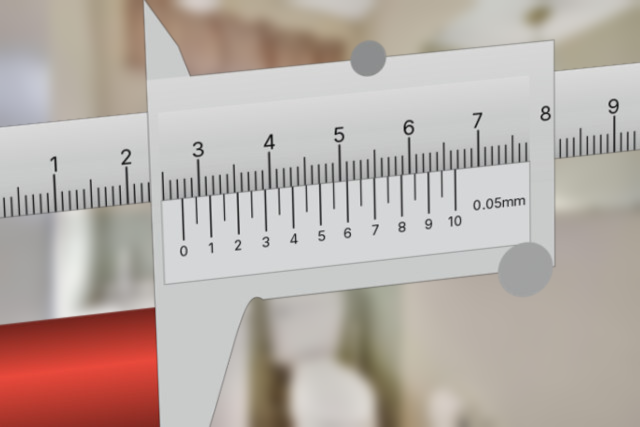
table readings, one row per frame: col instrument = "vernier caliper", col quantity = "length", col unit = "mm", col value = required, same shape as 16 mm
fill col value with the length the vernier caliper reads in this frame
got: 27.6 mm
